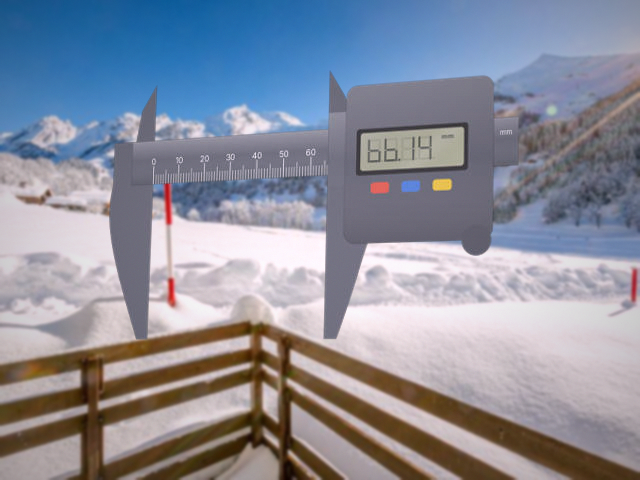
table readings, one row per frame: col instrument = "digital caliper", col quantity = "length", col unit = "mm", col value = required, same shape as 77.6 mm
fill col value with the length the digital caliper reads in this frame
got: 66.14 mm
